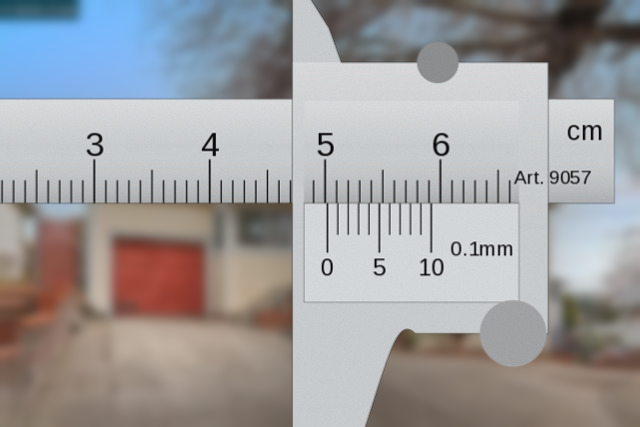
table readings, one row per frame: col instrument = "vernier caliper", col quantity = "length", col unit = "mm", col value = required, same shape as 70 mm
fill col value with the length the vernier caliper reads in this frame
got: 50.2 mm
